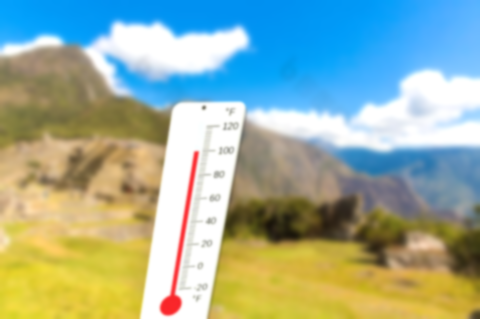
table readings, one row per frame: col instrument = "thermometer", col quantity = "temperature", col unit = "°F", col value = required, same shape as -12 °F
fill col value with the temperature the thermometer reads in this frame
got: 100 °F
